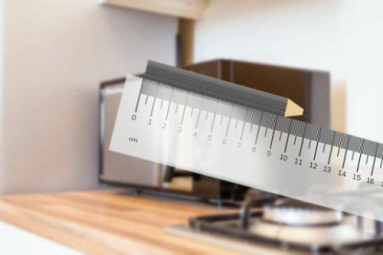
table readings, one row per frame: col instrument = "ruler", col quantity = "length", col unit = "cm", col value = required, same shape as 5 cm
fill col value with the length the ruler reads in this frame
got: 11 cm
